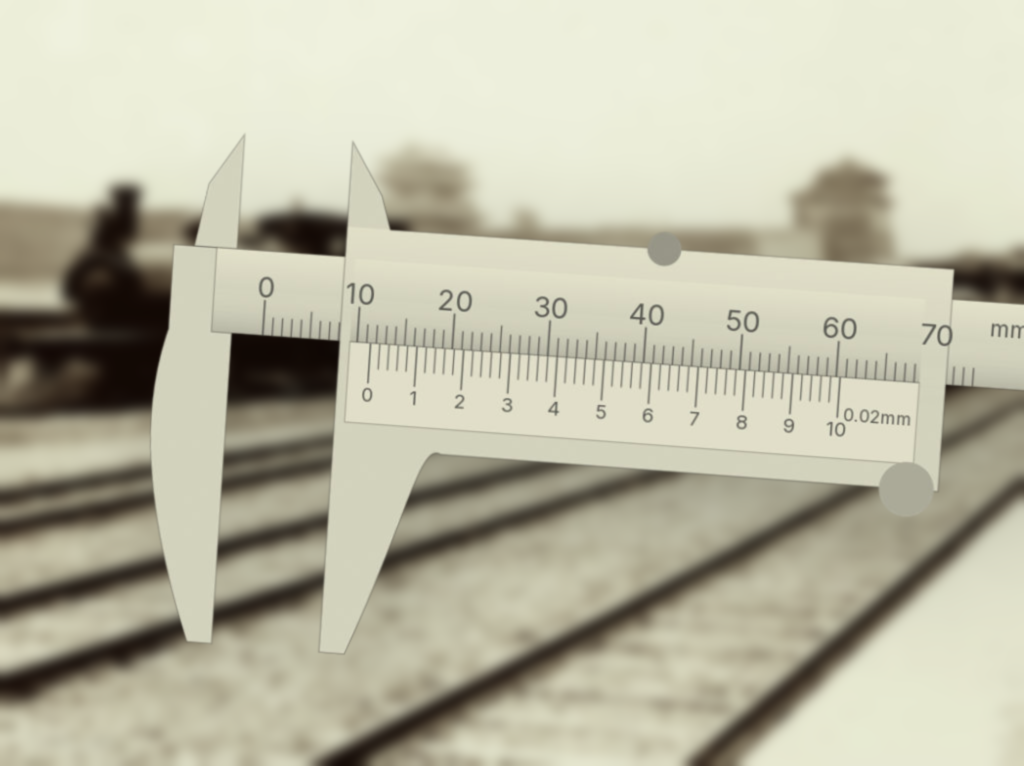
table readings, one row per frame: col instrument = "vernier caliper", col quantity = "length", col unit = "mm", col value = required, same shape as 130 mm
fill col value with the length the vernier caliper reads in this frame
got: 11.4 mm
